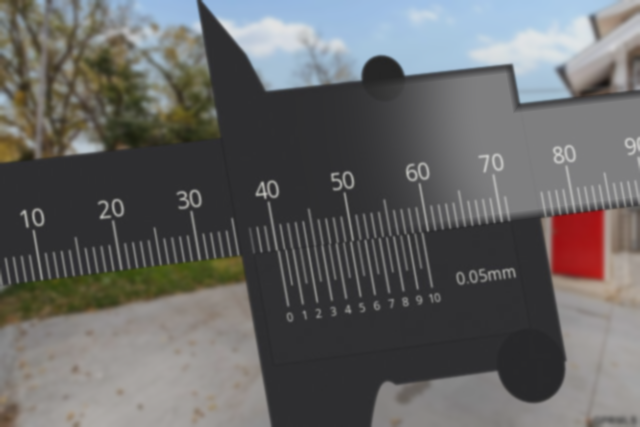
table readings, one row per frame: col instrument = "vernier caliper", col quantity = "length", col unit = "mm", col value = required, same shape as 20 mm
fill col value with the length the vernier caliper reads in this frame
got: 40.2 mm
